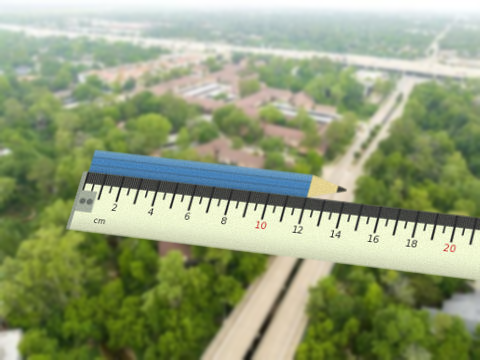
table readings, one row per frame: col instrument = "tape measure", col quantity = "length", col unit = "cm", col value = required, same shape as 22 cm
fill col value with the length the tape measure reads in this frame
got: 14 cm
